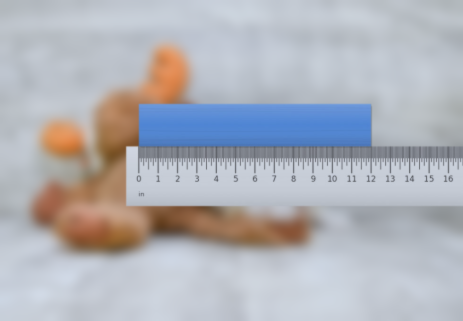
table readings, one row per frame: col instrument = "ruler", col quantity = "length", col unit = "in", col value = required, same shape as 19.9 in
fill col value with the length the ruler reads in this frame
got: 12 in
